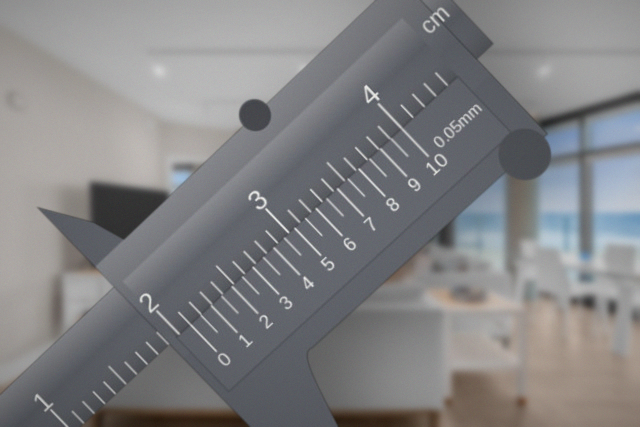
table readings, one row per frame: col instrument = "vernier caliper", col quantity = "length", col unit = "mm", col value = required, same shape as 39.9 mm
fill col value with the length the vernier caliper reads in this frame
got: 21.0 mm
